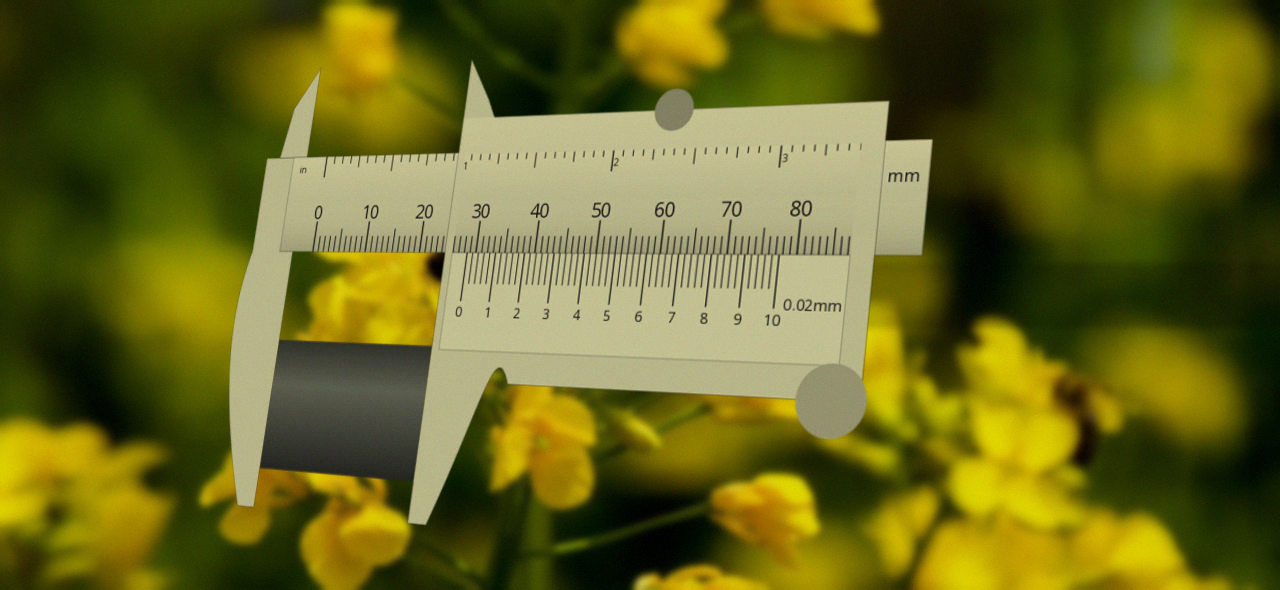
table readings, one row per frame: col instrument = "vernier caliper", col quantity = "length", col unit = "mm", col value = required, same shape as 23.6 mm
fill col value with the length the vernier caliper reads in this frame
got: 28.5 mm
